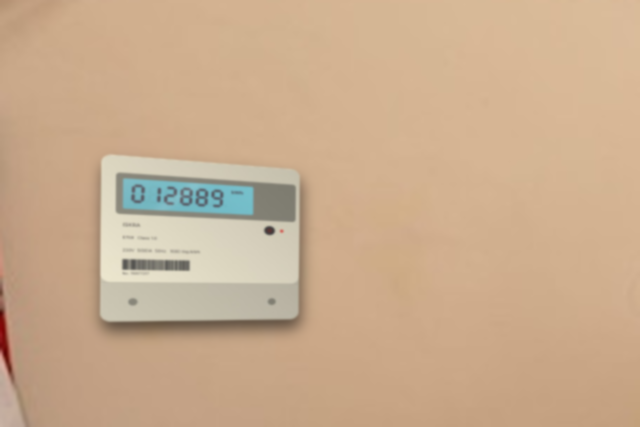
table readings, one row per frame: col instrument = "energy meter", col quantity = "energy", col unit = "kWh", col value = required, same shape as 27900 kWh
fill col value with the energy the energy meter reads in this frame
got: 12889 kWh
